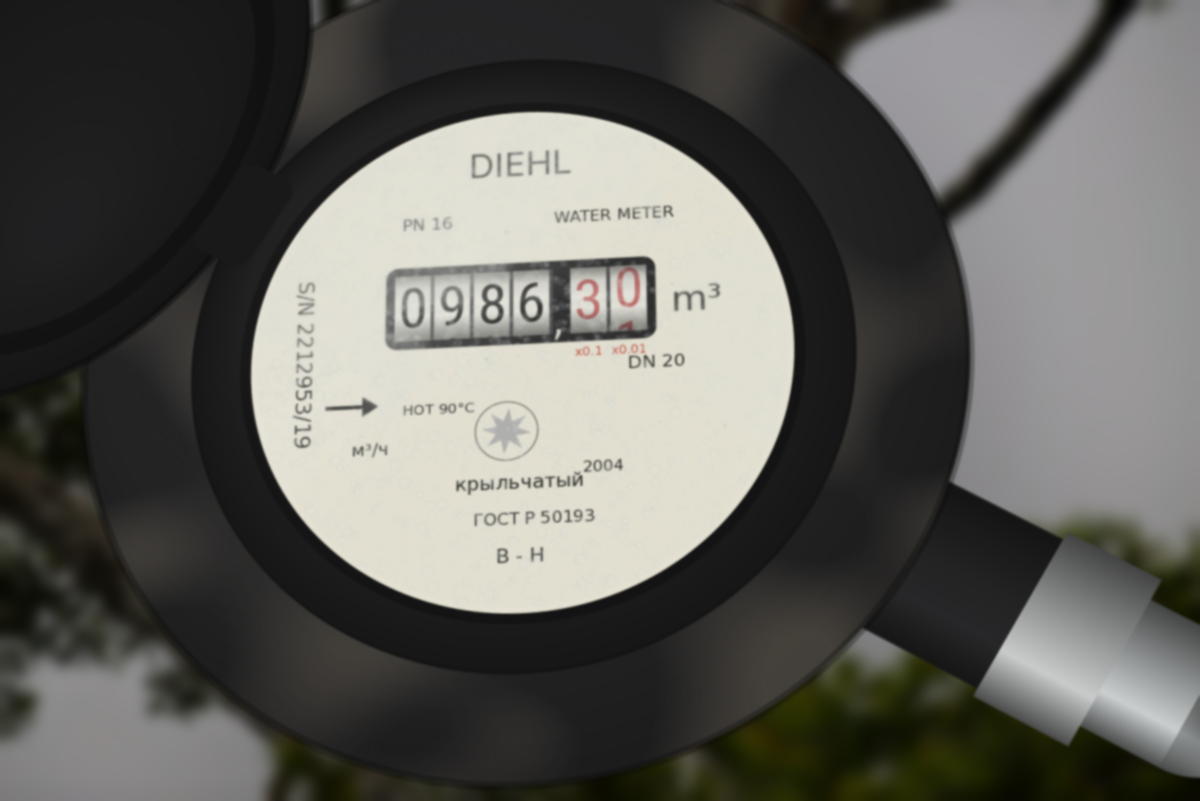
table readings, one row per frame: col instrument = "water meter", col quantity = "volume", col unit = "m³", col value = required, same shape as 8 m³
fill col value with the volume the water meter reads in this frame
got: 986.30 m³
